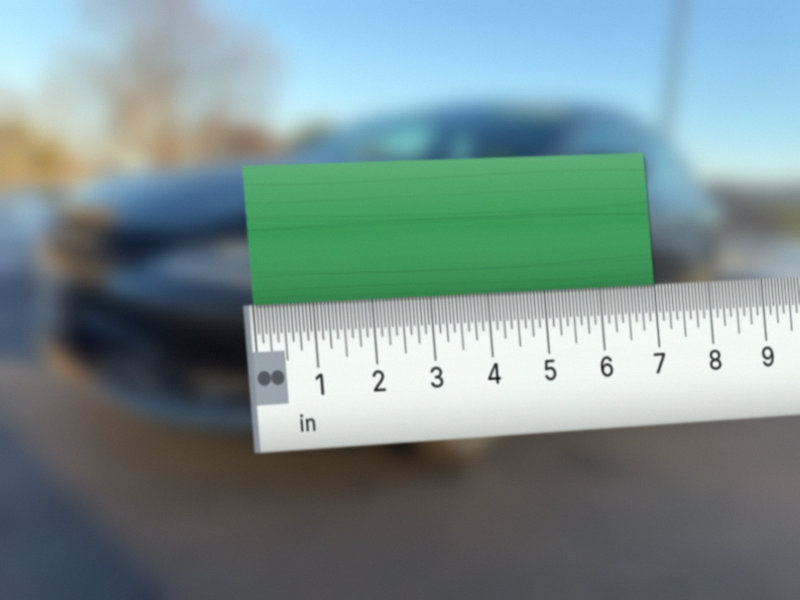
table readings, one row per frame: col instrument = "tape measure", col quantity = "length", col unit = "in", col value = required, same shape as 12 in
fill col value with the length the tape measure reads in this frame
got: 7 in
